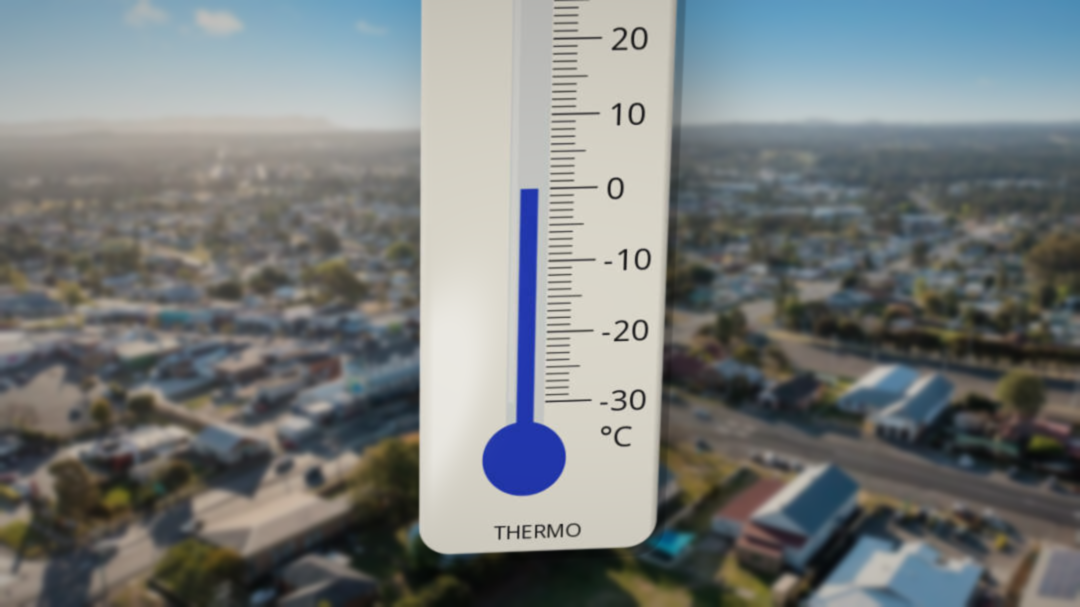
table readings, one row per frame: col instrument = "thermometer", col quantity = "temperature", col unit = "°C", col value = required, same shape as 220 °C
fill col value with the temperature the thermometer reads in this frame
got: 0 °C
